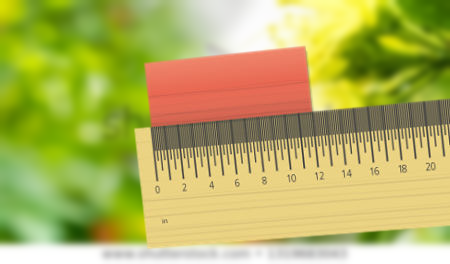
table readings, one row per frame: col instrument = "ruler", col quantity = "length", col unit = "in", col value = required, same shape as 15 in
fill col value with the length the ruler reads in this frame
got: 12 in
